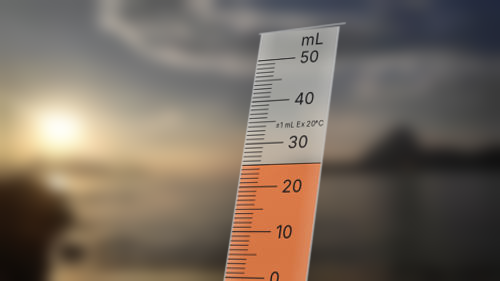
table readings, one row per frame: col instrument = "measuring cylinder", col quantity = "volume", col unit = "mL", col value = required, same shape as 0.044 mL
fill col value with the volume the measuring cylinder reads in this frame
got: 25 mL
